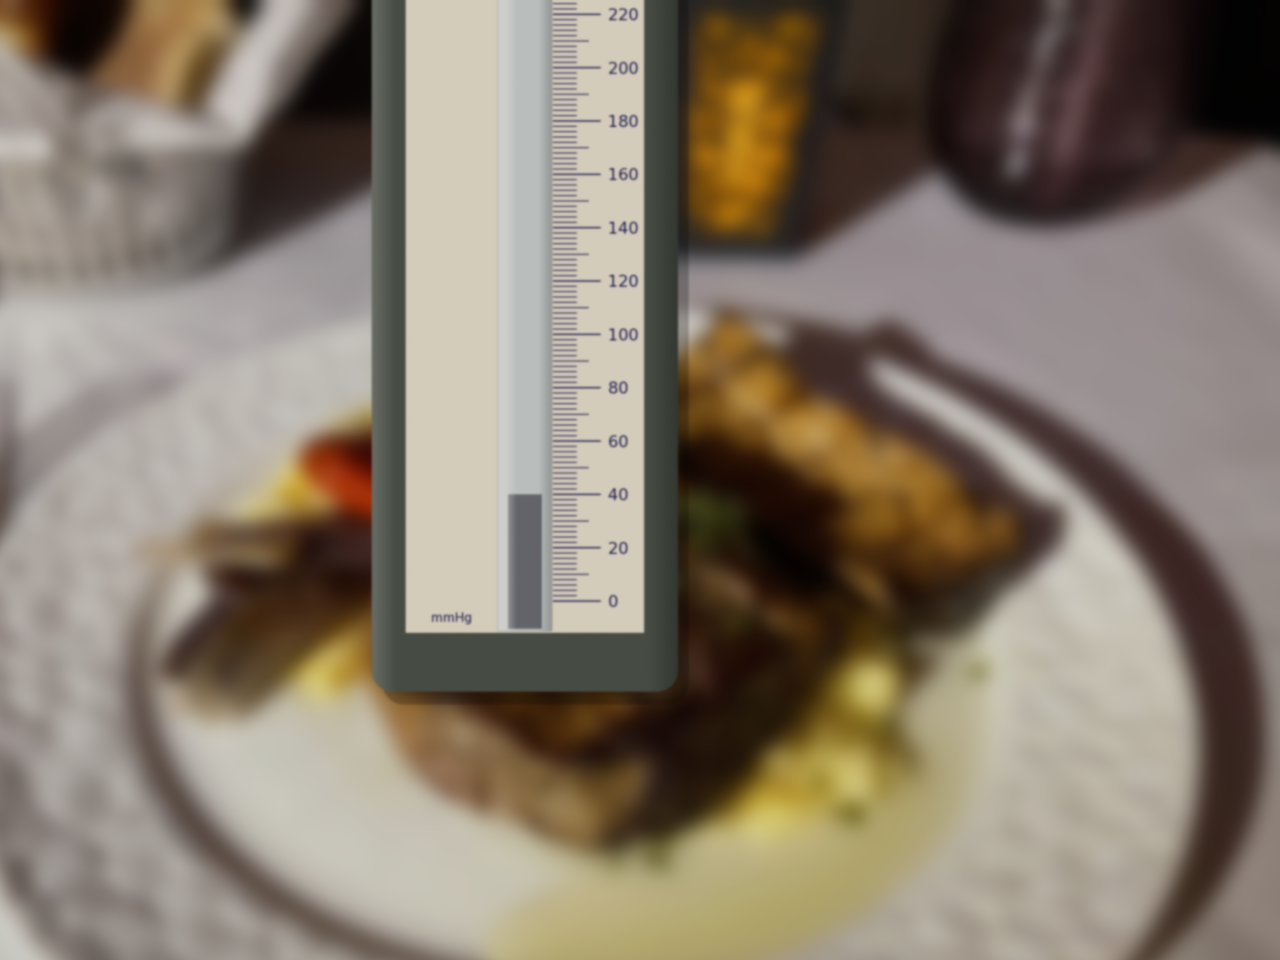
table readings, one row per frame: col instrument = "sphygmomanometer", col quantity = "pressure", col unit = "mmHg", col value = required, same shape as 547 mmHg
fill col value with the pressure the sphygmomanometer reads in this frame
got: 40 mmHg
